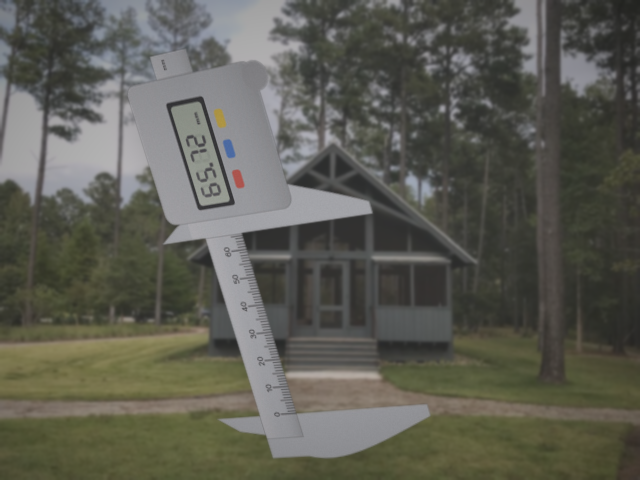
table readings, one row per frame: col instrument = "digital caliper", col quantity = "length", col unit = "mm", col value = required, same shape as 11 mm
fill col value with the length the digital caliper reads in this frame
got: 65.72 mm
